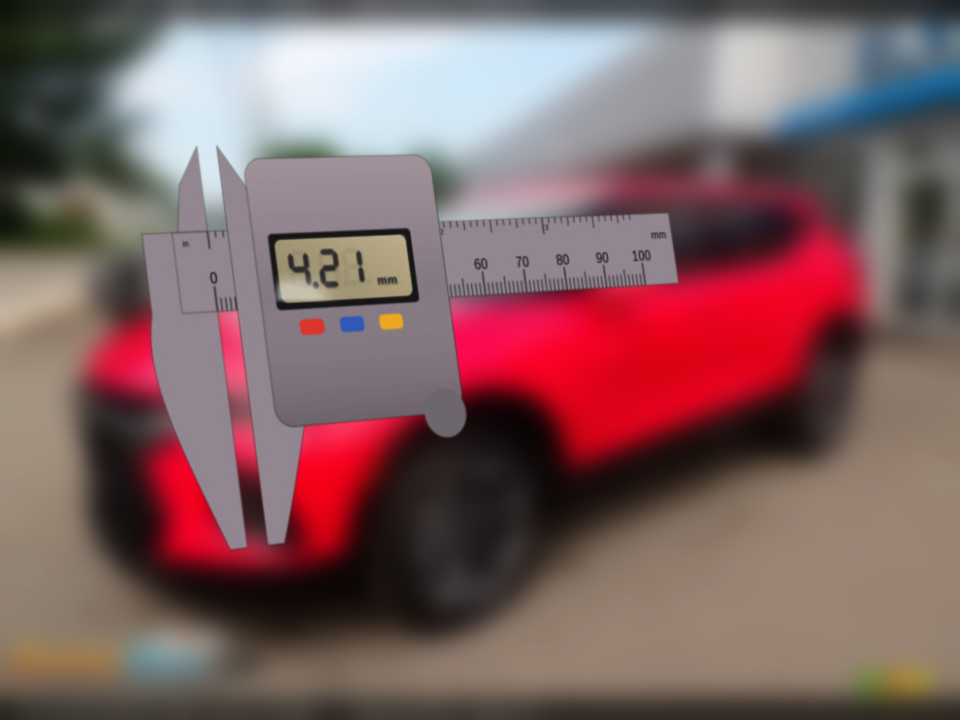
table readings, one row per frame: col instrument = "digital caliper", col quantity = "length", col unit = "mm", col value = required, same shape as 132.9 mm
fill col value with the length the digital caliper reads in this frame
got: 4.21 mm
